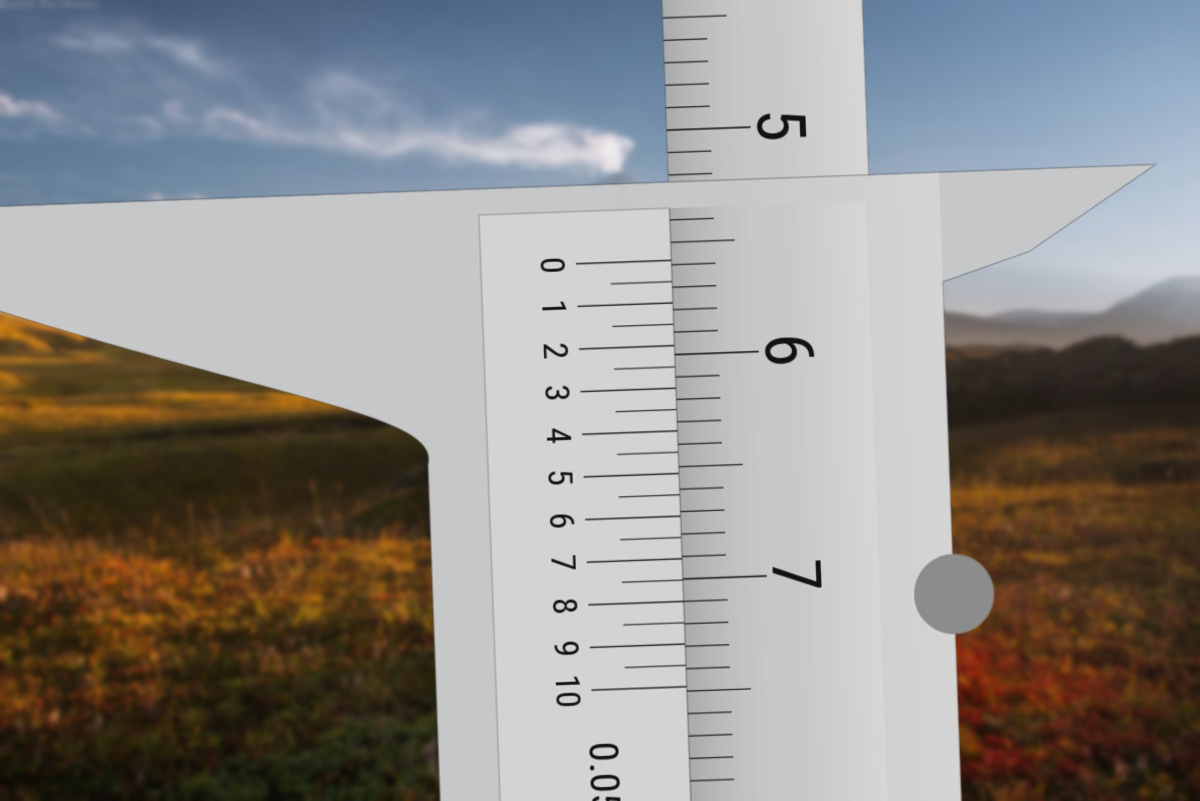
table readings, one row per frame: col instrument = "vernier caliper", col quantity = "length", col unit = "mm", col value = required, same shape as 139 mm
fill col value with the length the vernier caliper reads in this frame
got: 55.8 mm
